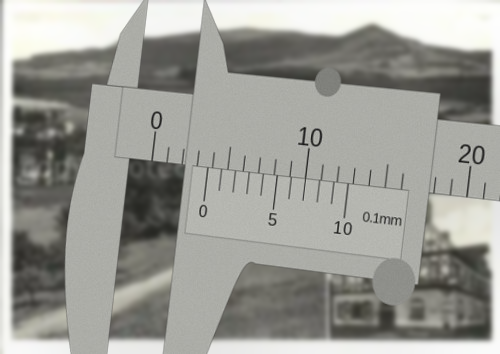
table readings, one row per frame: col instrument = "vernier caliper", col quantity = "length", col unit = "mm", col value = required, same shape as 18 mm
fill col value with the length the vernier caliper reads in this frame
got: 3.7 mm
